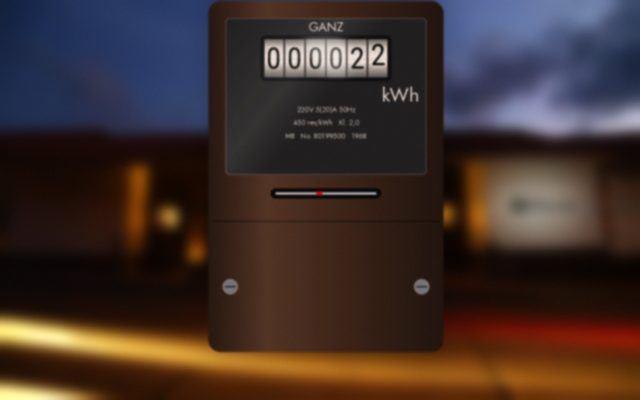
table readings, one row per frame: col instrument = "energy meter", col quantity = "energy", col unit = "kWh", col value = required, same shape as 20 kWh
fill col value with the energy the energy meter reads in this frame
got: 22 kWh
